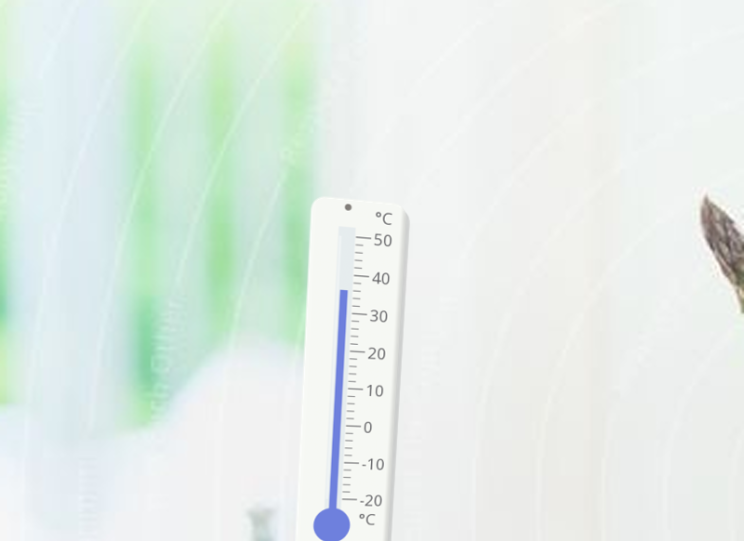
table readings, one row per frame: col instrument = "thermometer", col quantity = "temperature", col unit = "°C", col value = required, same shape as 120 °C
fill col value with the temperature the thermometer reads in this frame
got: 36 °C
